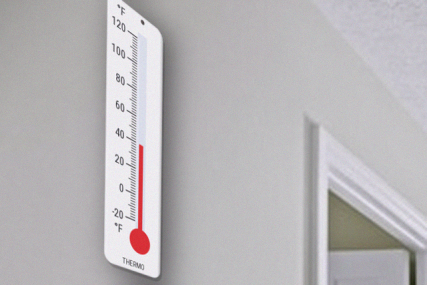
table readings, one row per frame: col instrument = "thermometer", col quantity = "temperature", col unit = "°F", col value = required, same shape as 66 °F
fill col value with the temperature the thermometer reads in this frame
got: 40 °F
